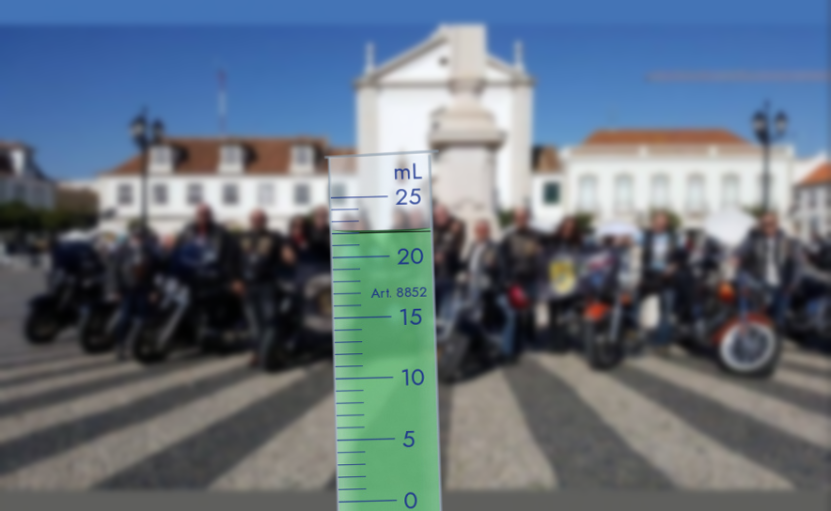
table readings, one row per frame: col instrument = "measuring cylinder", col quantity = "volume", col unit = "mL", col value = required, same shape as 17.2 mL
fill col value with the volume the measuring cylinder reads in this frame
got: 22 mL
